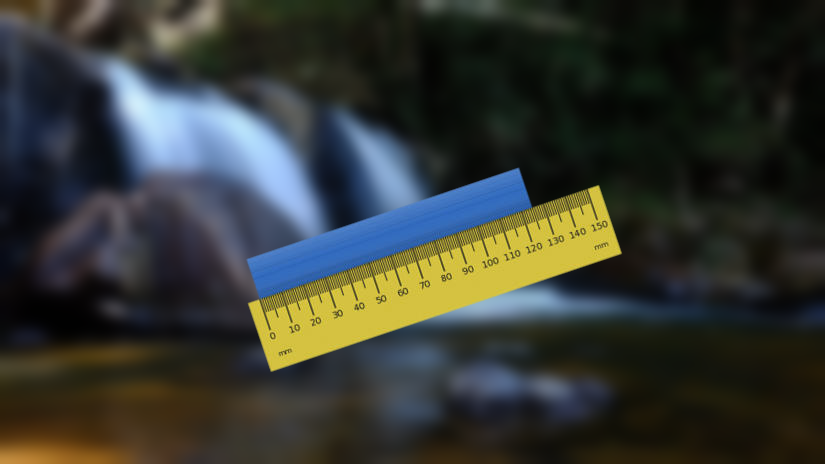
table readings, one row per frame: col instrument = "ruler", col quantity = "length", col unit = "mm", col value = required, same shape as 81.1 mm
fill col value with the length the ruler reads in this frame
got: 125 mm
